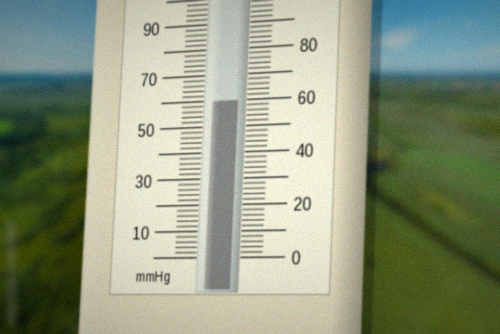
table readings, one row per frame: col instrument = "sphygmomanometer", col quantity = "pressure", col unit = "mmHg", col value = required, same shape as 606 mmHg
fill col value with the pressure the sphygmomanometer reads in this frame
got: 60 mmHg
